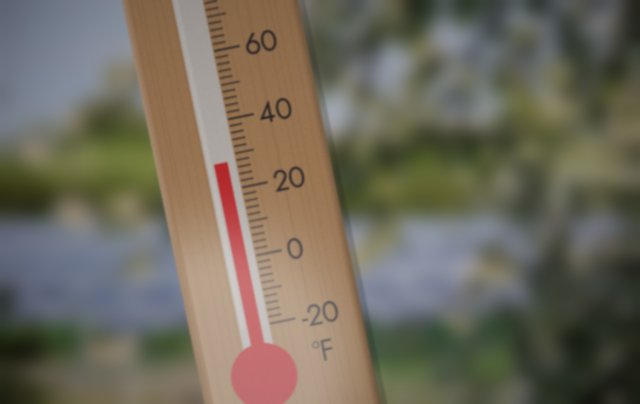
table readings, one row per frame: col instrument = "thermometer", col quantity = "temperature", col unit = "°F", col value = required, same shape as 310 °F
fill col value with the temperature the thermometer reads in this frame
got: 28 °F
